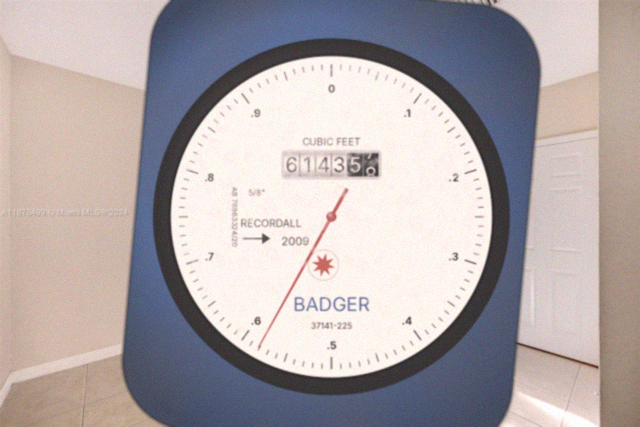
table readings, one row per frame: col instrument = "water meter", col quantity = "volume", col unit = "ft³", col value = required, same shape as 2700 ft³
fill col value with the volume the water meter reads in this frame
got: 614357.58 ft³
